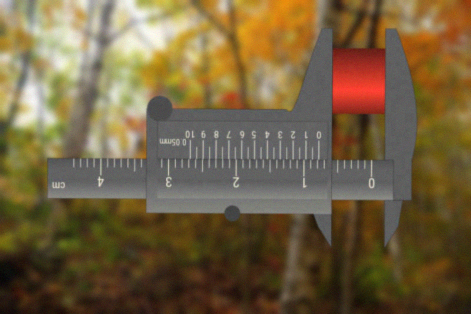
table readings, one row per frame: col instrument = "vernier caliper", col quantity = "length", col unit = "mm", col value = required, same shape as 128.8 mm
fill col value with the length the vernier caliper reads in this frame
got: 7.8 mm
